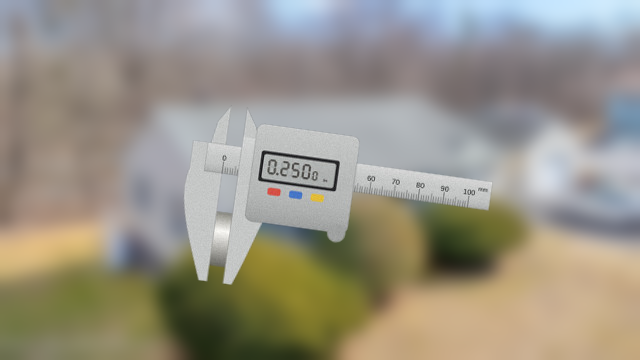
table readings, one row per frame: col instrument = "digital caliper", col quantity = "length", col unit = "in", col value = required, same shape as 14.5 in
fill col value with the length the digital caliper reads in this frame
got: 0.2500 in
